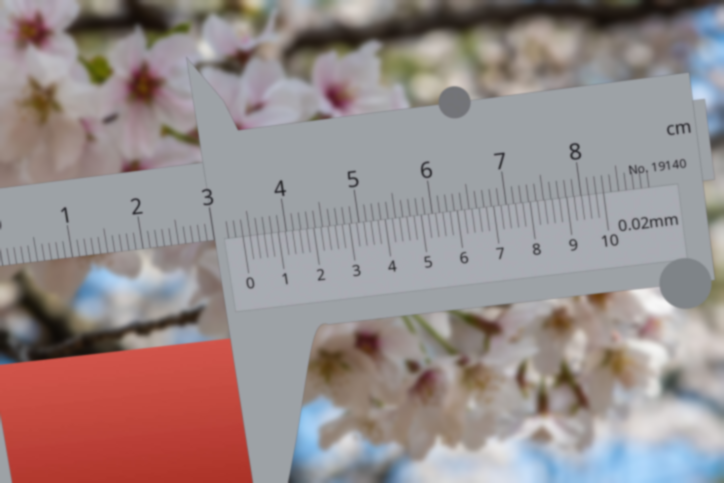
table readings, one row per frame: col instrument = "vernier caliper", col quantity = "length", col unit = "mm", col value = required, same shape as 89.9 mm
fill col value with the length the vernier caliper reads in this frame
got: 34.0 mm
